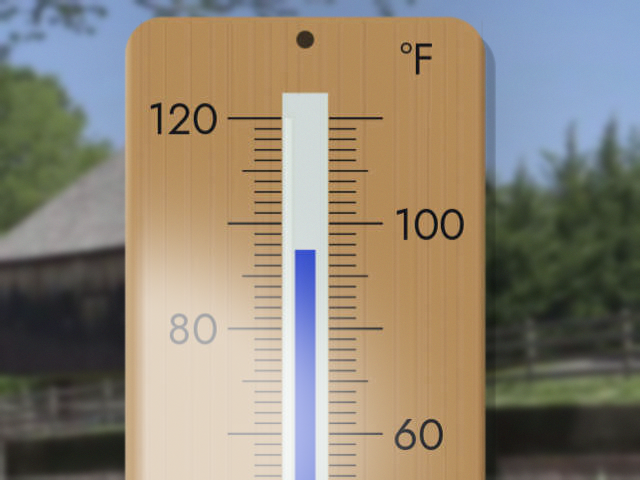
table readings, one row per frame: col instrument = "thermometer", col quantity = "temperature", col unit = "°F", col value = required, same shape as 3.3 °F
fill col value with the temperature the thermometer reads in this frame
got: 95 °F
